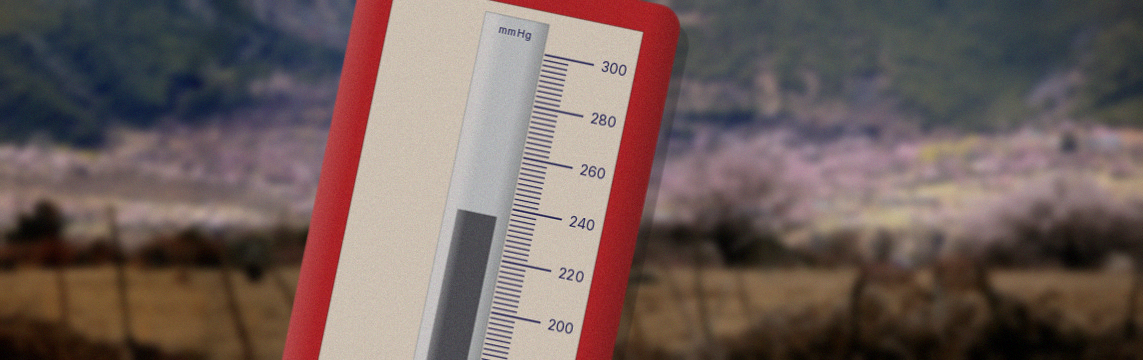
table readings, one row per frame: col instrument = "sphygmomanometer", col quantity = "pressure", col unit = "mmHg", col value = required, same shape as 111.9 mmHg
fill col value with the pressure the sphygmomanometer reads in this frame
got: 236 mmHg
